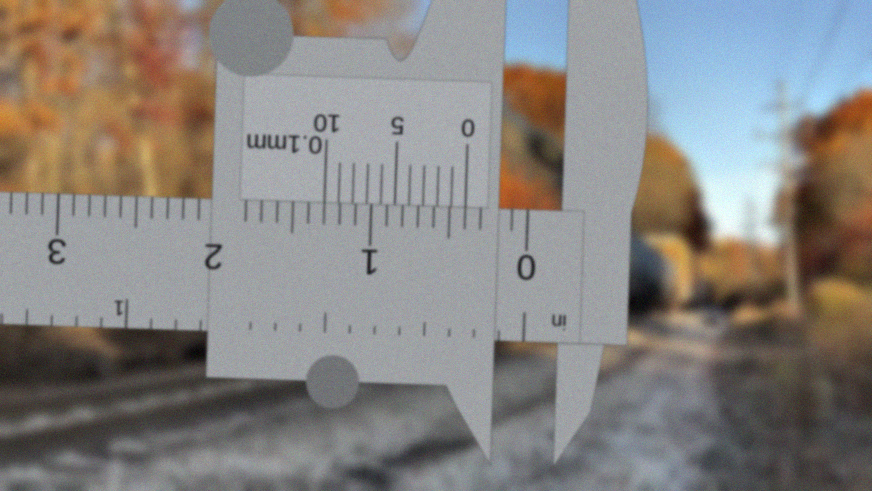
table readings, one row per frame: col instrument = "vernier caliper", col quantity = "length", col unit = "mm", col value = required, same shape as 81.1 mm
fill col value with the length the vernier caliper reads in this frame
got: 4.0 mm
